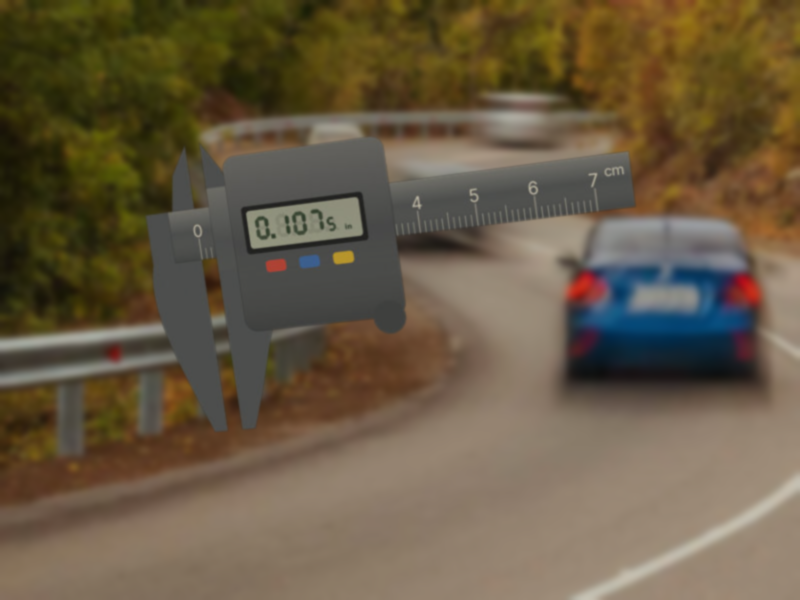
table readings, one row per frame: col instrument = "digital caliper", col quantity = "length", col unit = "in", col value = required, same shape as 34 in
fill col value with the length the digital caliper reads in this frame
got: 0.1075 in
